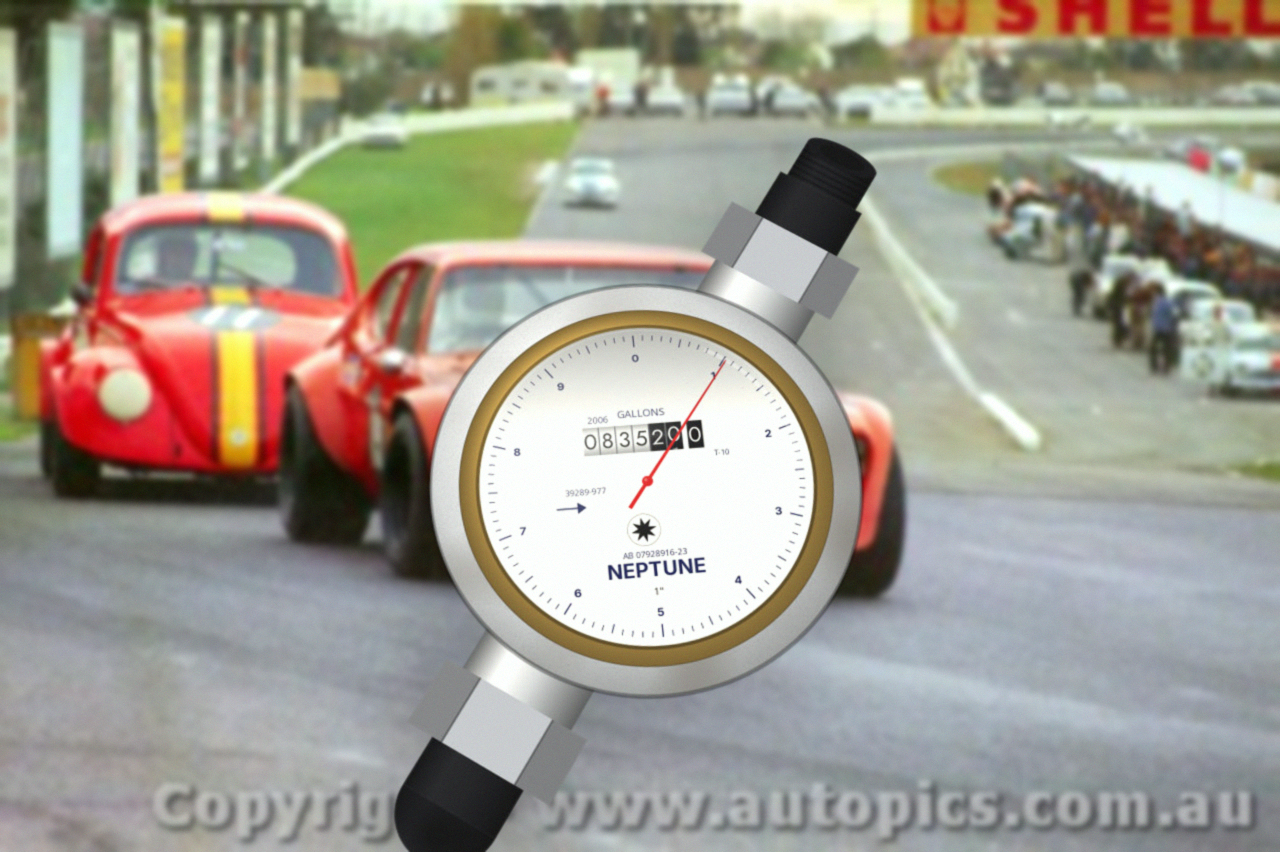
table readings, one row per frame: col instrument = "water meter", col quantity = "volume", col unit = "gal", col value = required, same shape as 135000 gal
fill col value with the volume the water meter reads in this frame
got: 835201.0 gal
